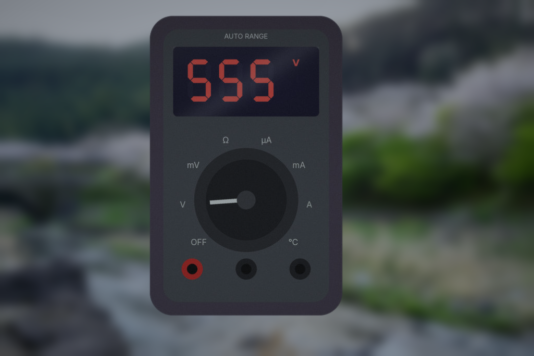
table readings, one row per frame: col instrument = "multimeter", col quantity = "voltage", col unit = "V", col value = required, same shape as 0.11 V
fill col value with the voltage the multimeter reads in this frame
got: 555 V
